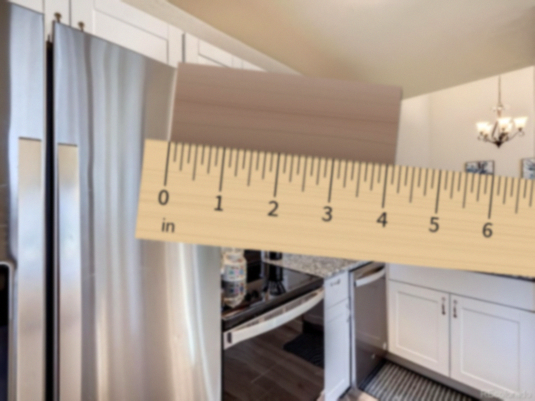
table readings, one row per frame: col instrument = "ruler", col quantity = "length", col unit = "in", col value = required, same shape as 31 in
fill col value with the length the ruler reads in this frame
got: 4.125 in
